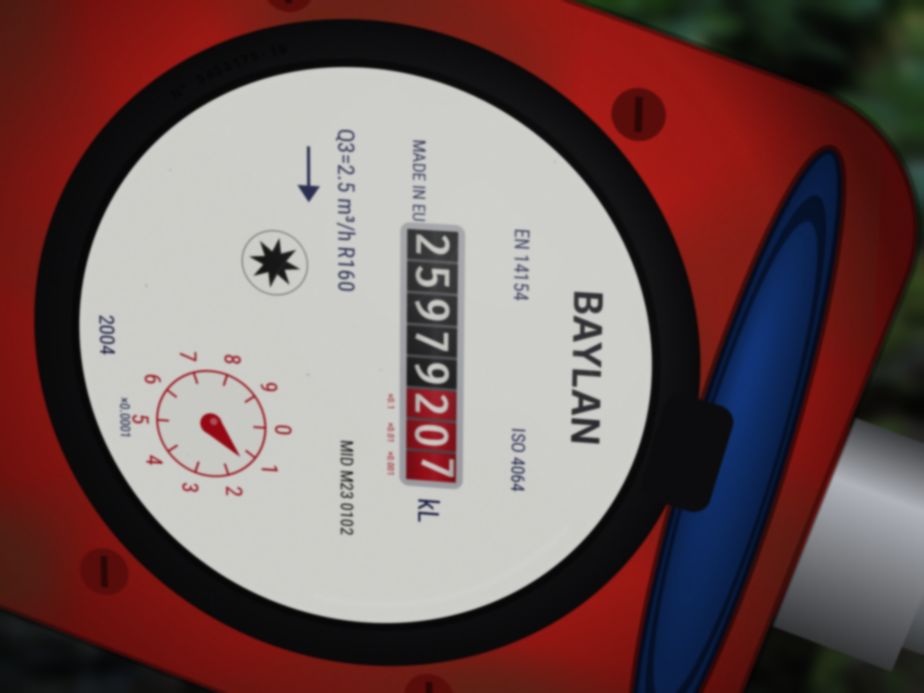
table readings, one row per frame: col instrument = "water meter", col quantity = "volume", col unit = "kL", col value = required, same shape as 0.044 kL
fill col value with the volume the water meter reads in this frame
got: 25979.2071 kL
